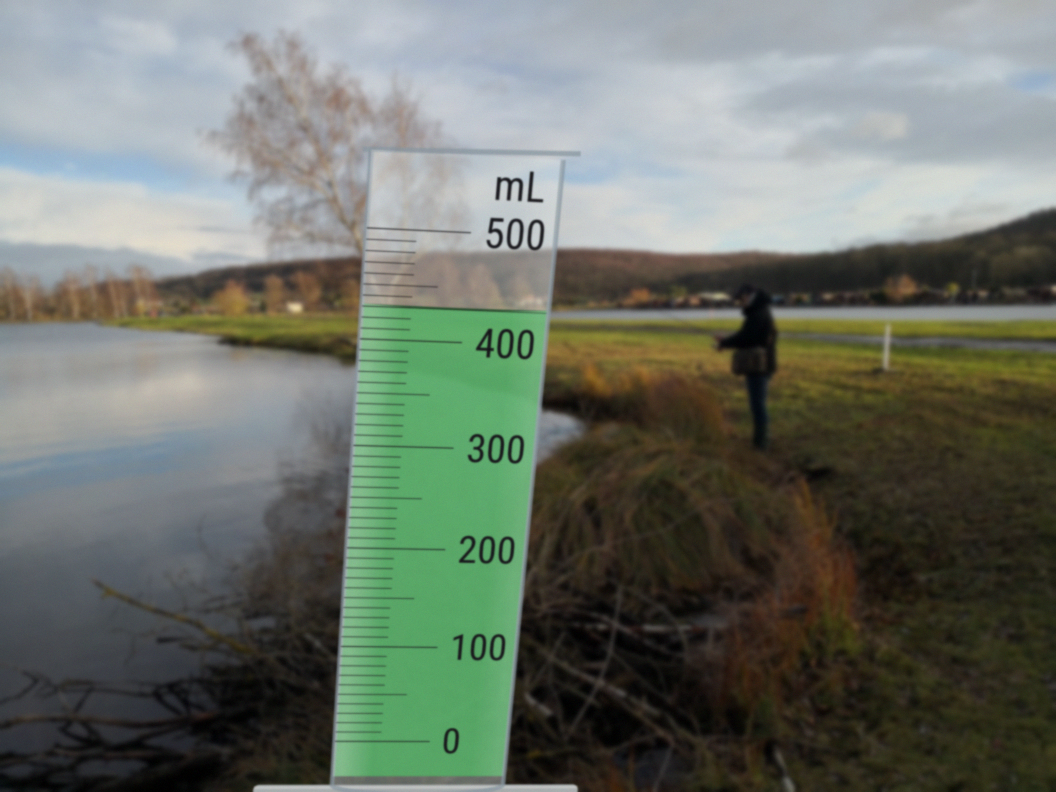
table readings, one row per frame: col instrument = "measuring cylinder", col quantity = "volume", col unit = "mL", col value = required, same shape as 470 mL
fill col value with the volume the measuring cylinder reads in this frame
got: 430 mL
